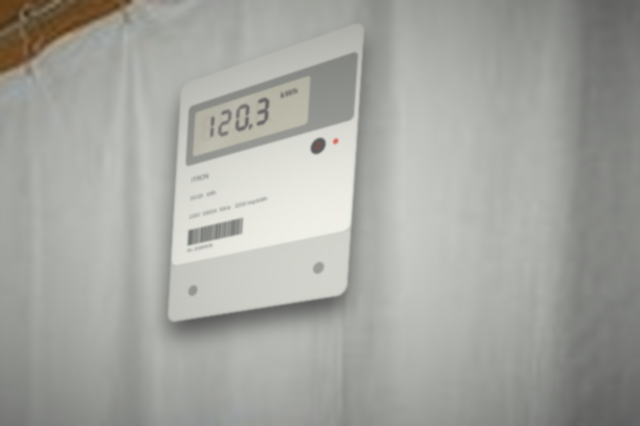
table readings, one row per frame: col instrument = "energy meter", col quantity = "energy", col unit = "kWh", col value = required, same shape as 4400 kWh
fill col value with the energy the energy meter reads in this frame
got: 120.3 kWh
